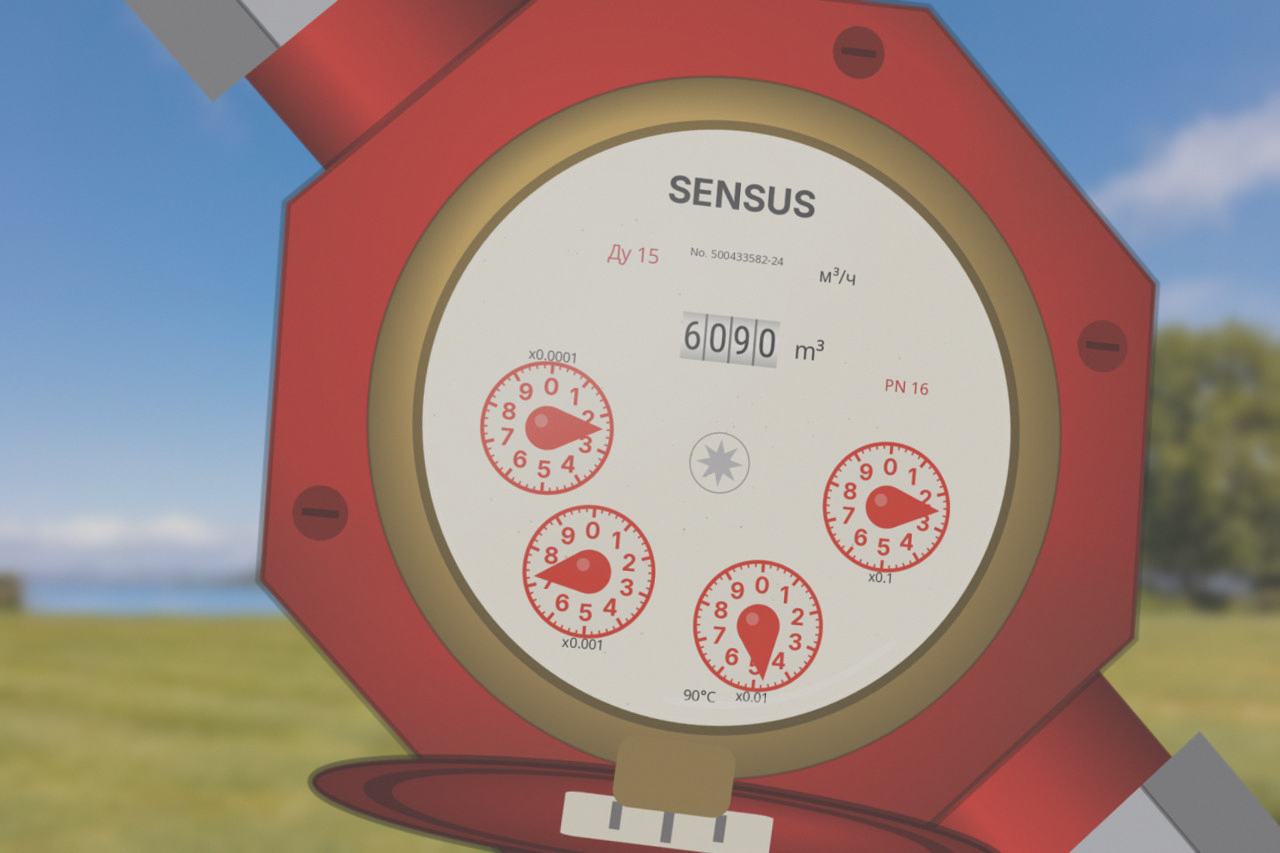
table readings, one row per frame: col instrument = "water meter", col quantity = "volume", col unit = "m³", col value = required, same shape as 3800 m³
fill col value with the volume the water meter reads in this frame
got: 6090.2472 m³
